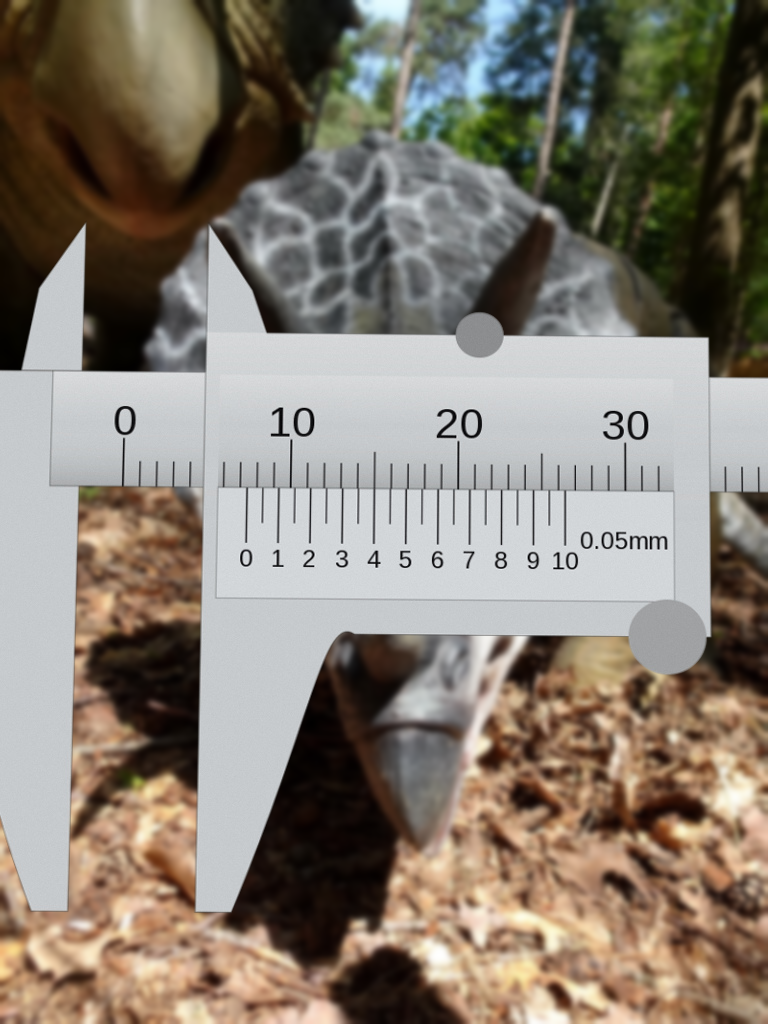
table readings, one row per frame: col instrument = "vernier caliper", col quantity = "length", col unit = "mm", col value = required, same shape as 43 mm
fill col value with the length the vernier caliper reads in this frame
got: 7.4 mm
